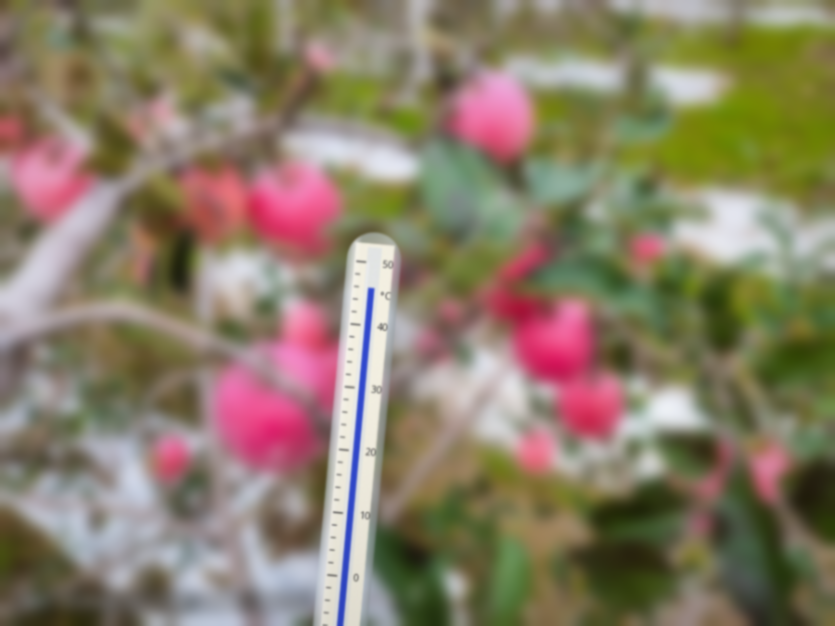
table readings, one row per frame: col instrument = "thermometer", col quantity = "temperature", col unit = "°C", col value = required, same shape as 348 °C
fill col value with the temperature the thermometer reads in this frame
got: 46 °C
